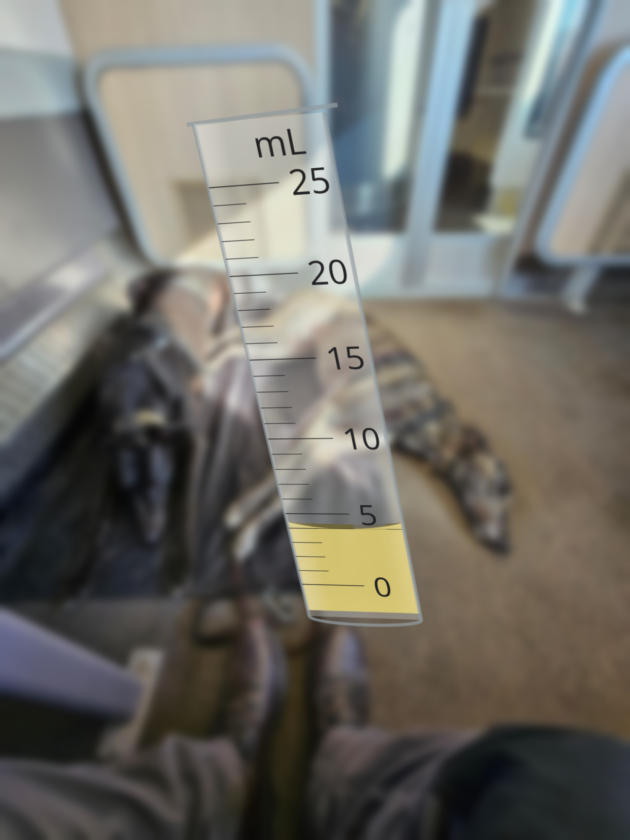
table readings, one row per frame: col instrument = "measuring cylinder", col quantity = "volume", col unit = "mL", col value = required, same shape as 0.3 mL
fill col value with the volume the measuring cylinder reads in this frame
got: 4 mL
